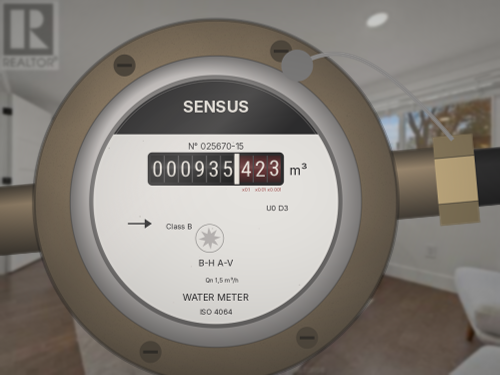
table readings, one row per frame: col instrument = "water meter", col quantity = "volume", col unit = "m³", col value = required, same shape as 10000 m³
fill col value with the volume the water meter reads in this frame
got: 935.423 m³
